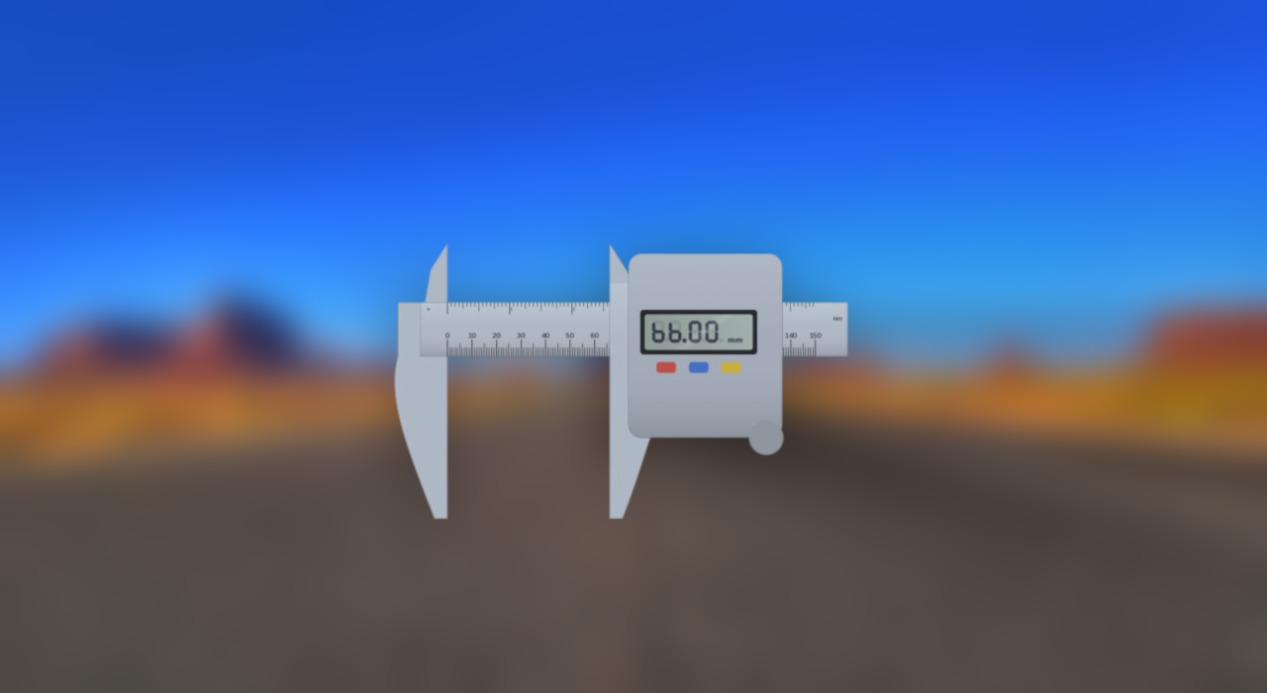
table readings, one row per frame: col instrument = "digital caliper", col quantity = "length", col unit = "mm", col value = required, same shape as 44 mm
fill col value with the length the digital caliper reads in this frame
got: 66.00 mm
